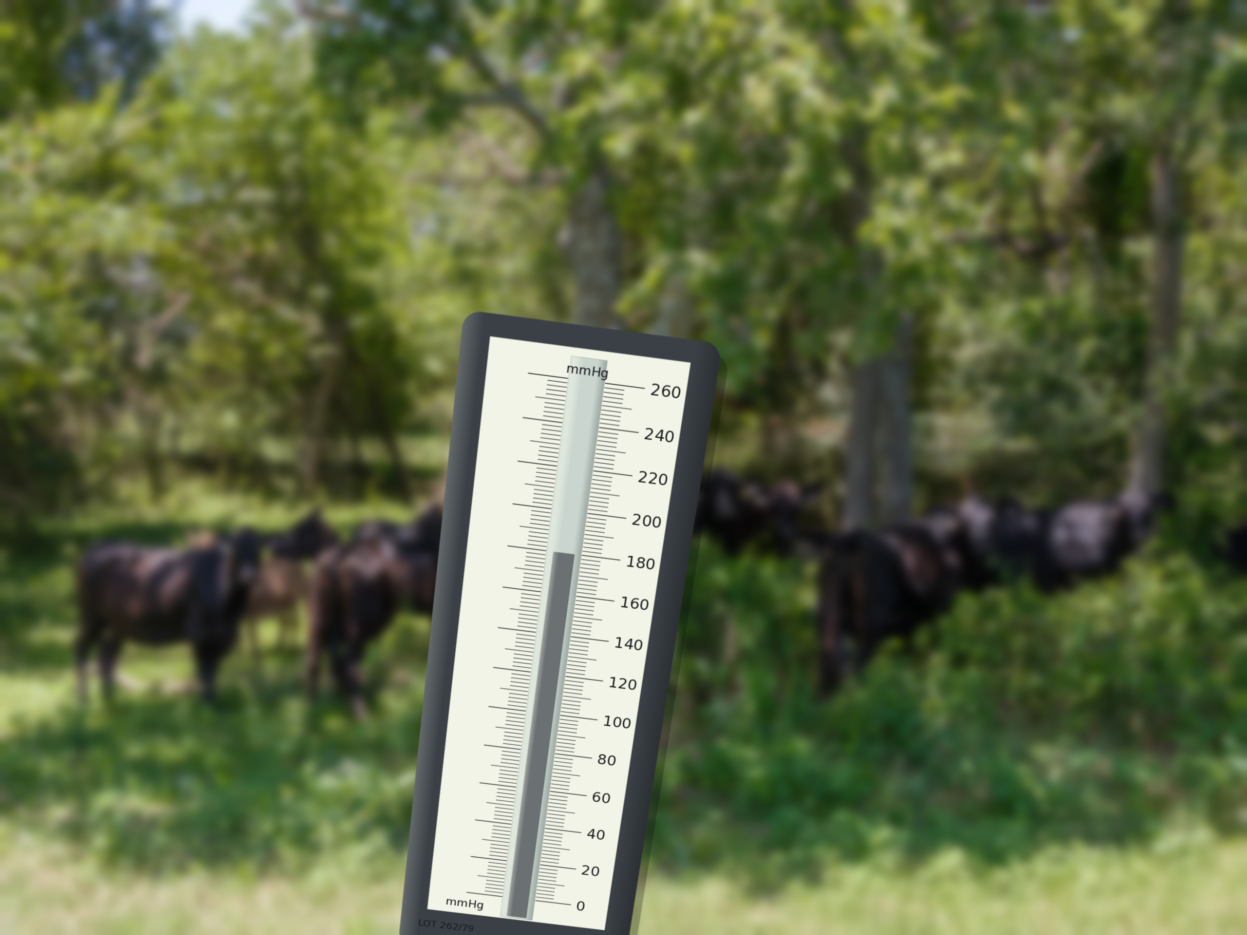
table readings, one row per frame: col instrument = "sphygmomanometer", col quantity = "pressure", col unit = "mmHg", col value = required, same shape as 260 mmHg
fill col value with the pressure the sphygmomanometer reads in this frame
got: 180 mmHg
